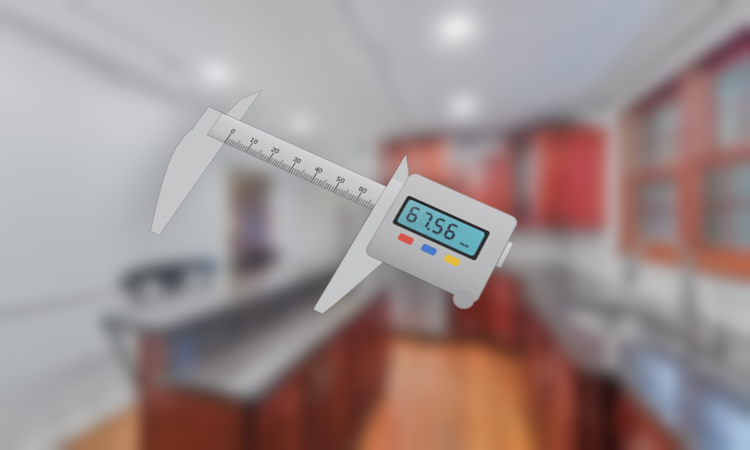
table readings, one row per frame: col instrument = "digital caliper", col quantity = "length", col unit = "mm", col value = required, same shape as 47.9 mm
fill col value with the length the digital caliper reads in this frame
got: 67.56 mm
